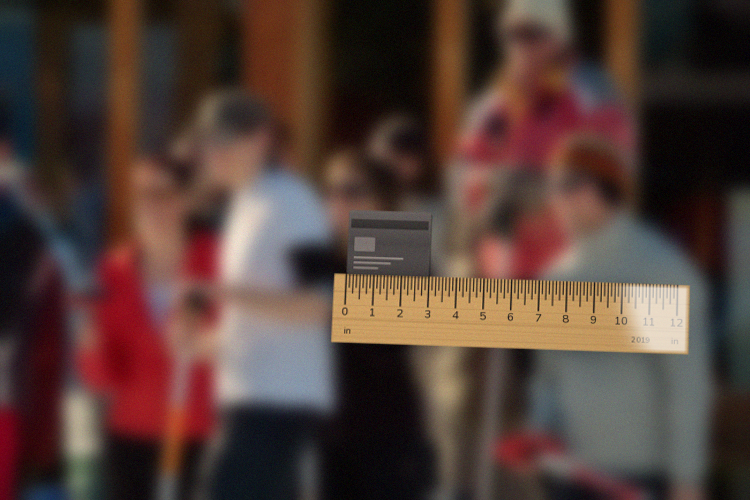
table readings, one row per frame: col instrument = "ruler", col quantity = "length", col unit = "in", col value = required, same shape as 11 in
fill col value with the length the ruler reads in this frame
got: 3 in
